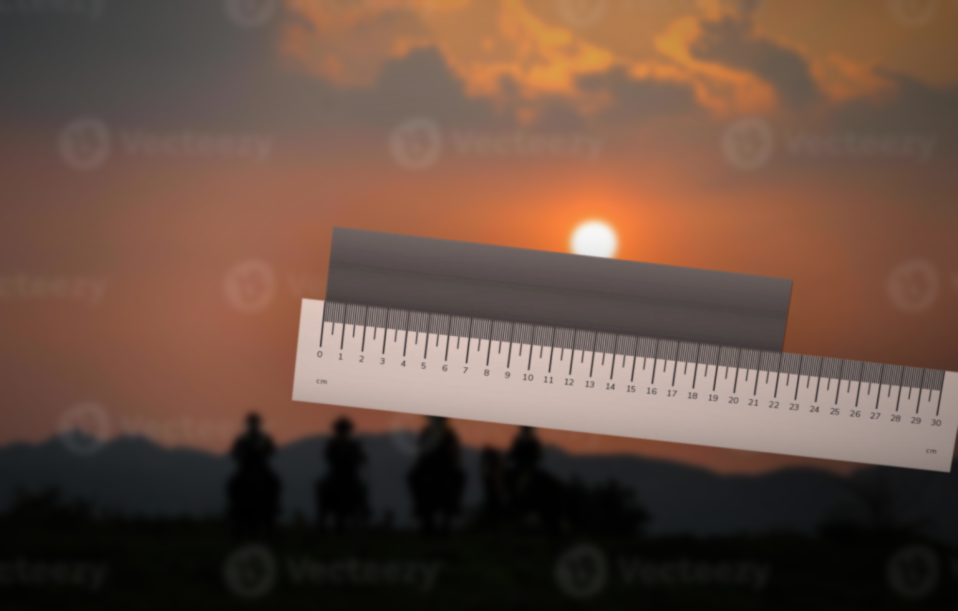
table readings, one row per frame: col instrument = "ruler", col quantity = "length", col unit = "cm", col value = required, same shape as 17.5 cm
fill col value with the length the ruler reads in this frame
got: 22 cm
